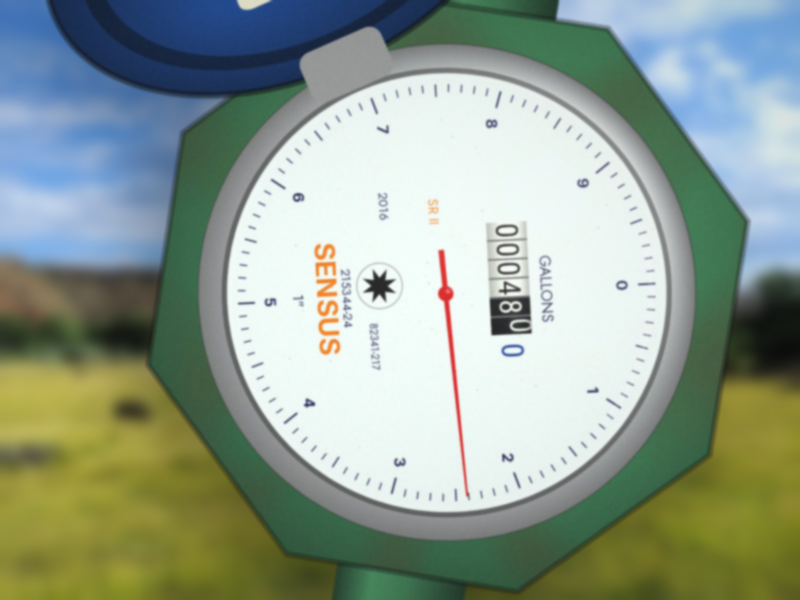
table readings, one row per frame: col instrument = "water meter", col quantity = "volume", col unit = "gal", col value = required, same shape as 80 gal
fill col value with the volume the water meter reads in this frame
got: 4802.4 gal
